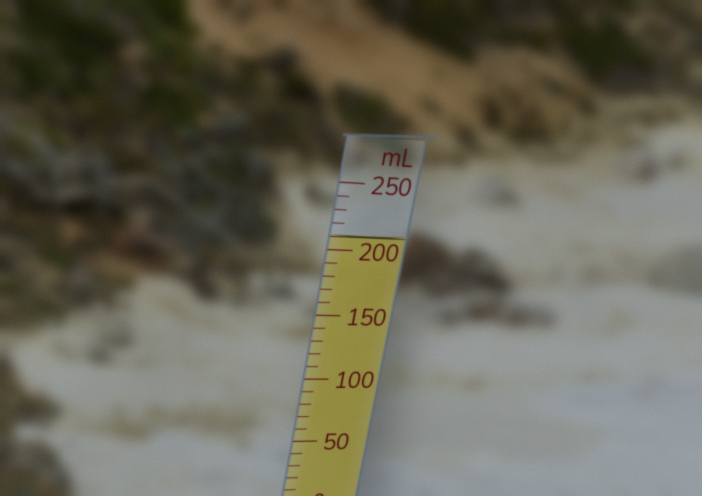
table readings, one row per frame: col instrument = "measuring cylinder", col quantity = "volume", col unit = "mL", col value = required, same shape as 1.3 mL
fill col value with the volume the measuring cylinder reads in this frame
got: 210 mL
